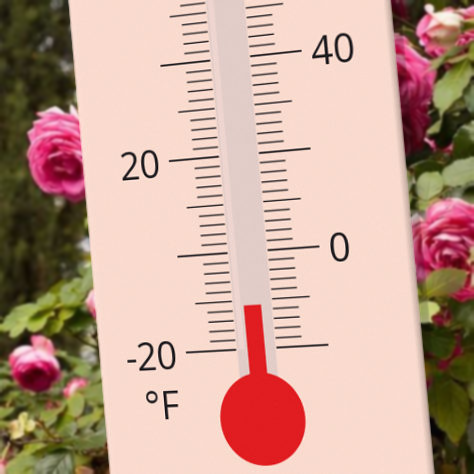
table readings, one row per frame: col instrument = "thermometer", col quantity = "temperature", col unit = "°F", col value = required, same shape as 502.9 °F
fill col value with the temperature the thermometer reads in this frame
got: -11 °F
